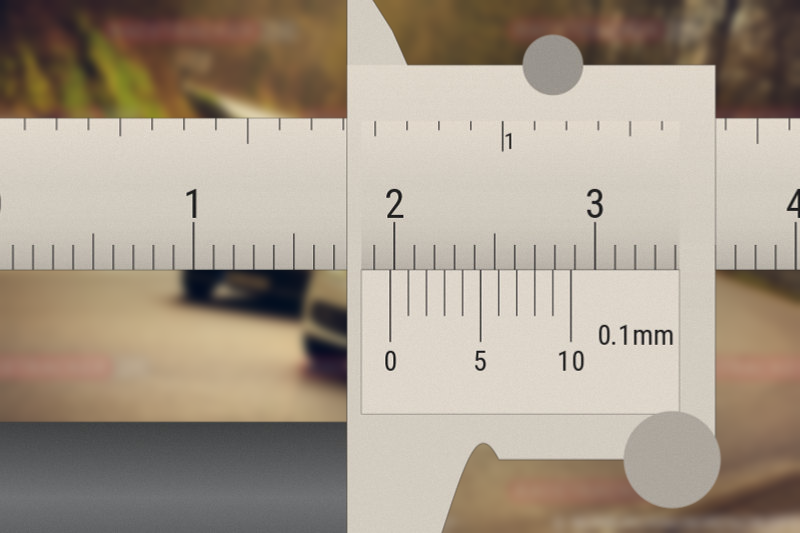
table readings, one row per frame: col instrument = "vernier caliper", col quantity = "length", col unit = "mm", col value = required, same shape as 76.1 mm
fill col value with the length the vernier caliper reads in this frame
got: 19.8 mm
